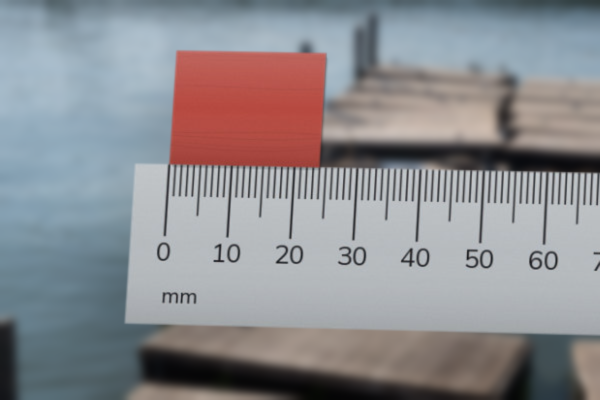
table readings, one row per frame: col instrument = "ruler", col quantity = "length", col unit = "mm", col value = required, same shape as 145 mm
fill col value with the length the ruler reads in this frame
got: 24 mm
